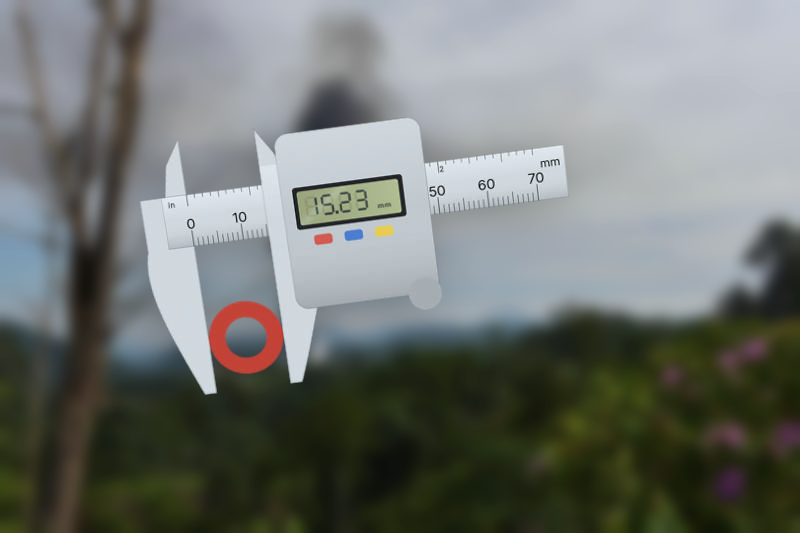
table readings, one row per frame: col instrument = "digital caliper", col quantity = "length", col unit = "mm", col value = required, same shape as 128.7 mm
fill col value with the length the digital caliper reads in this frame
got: 15.23 mm
